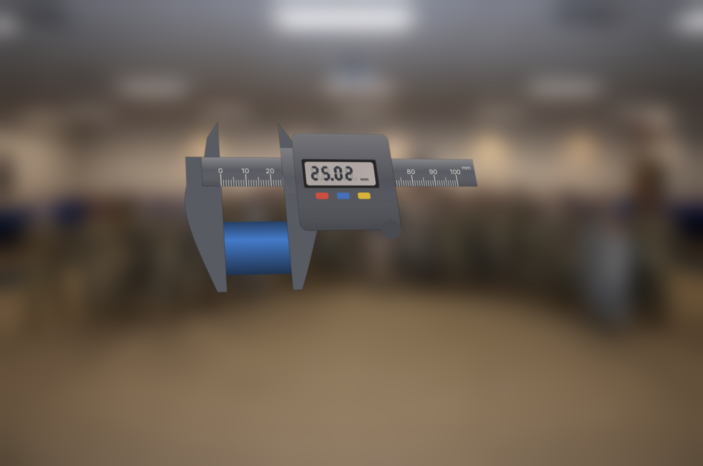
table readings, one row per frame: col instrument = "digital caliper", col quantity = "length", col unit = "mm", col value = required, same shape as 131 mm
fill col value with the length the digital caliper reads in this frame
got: 25.02 mm
